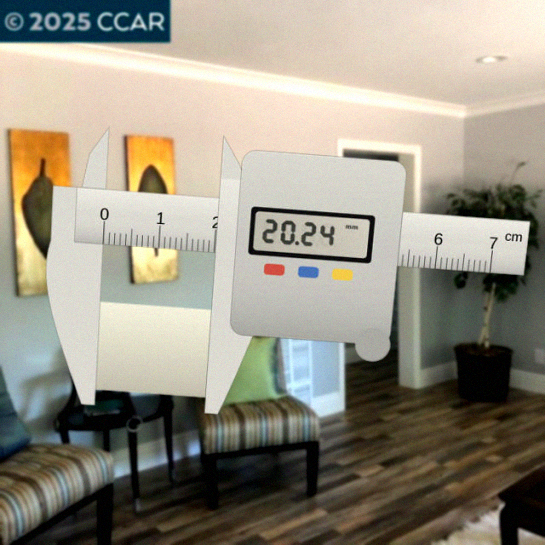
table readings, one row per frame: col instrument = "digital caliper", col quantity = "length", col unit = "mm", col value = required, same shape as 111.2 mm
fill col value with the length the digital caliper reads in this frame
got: 20.24 mm
